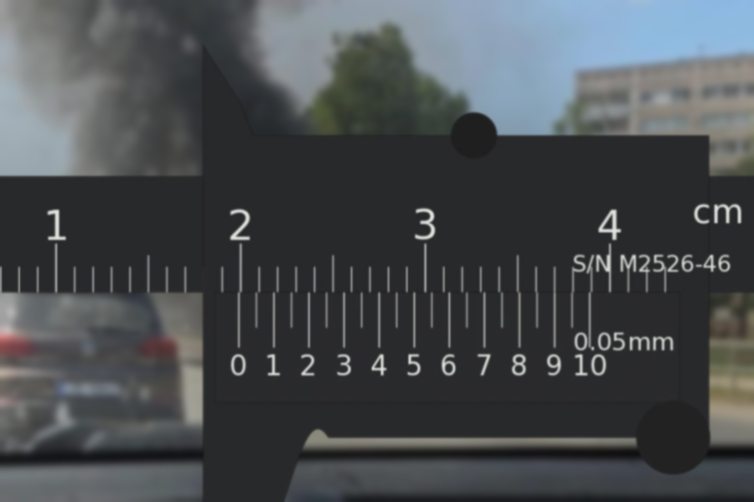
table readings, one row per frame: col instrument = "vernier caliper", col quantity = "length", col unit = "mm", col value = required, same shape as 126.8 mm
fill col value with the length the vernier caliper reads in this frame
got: 19.9 mm
